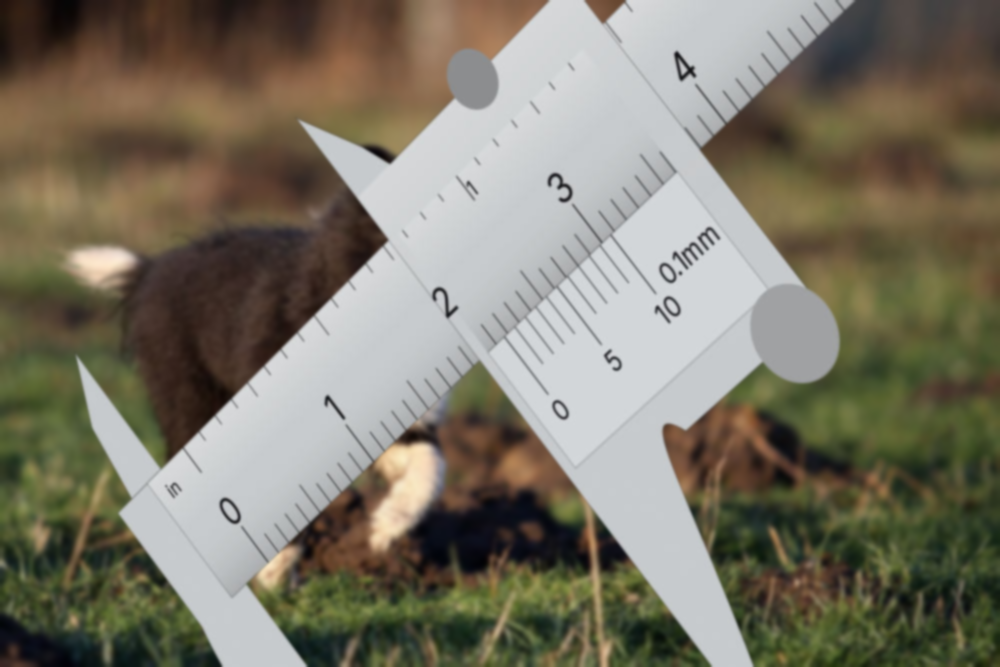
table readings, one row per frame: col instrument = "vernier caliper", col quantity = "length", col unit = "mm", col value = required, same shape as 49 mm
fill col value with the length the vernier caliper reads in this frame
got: 21.7 mm
